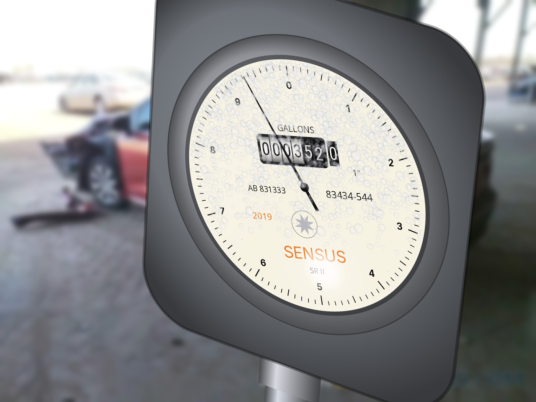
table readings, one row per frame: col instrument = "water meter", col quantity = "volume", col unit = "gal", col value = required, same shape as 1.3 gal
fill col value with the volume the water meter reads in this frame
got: 3519.3 gal
